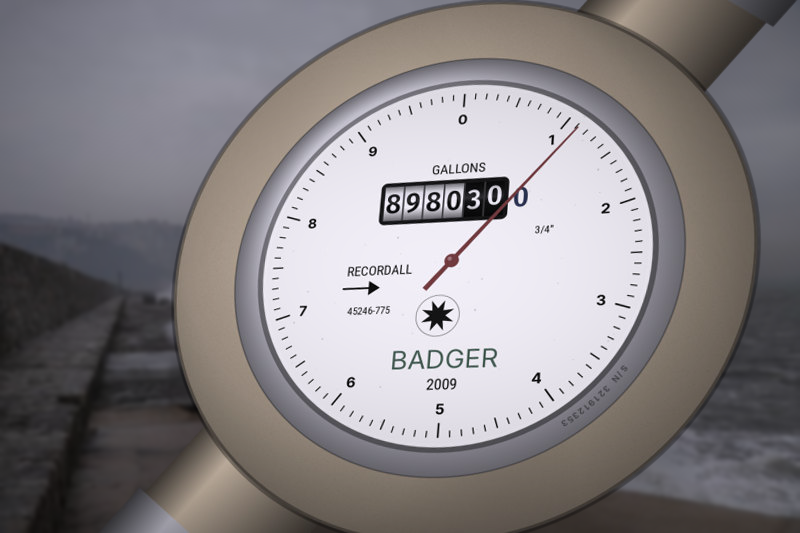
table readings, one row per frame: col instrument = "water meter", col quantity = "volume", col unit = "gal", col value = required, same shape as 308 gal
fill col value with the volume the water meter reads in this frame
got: 8980301.1 gal
